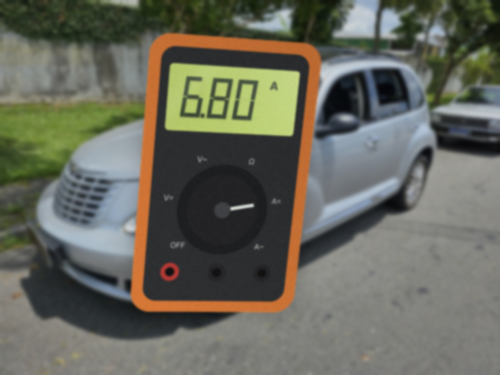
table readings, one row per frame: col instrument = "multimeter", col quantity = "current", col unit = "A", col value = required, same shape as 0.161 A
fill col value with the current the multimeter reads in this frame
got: 6.80 A
